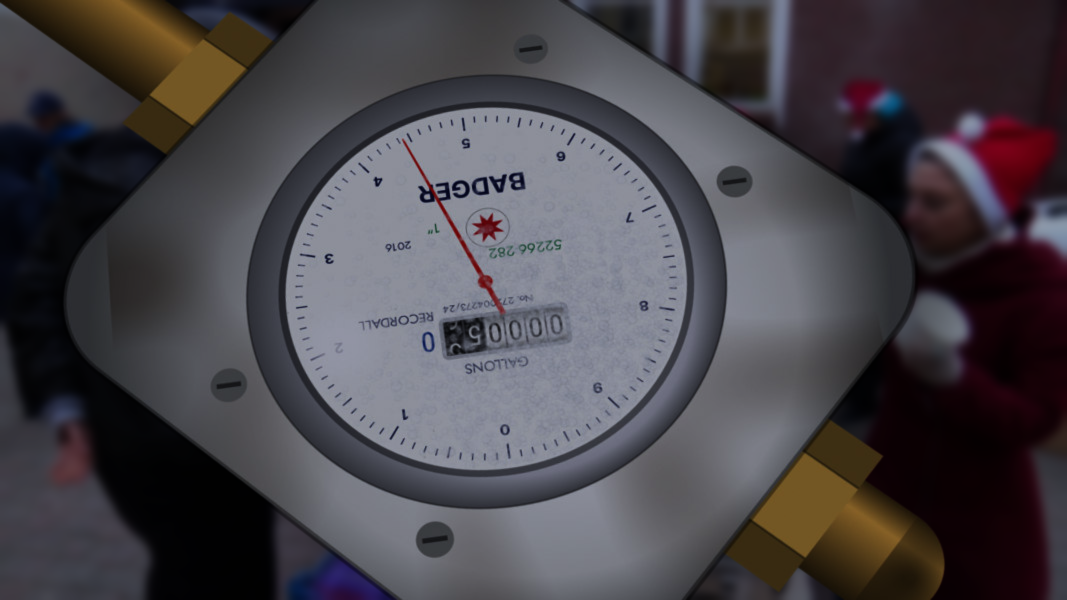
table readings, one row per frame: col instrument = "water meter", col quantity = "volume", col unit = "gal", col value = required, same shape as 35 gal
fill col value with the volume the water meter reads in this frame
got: 554.4 gal
